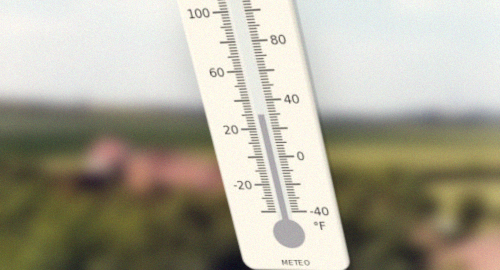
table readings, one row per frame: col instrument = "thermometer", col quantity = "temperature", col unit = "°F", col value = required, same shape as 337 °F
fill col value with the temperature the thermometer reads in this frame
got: 30 °F
